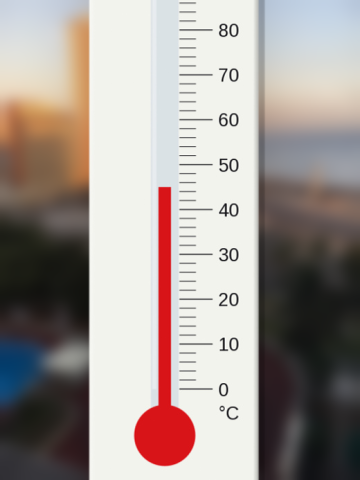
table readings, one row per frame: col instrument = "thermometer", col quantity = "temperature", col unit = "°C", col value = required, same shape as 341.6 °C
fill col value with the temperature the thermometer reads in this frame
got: 45 °C
